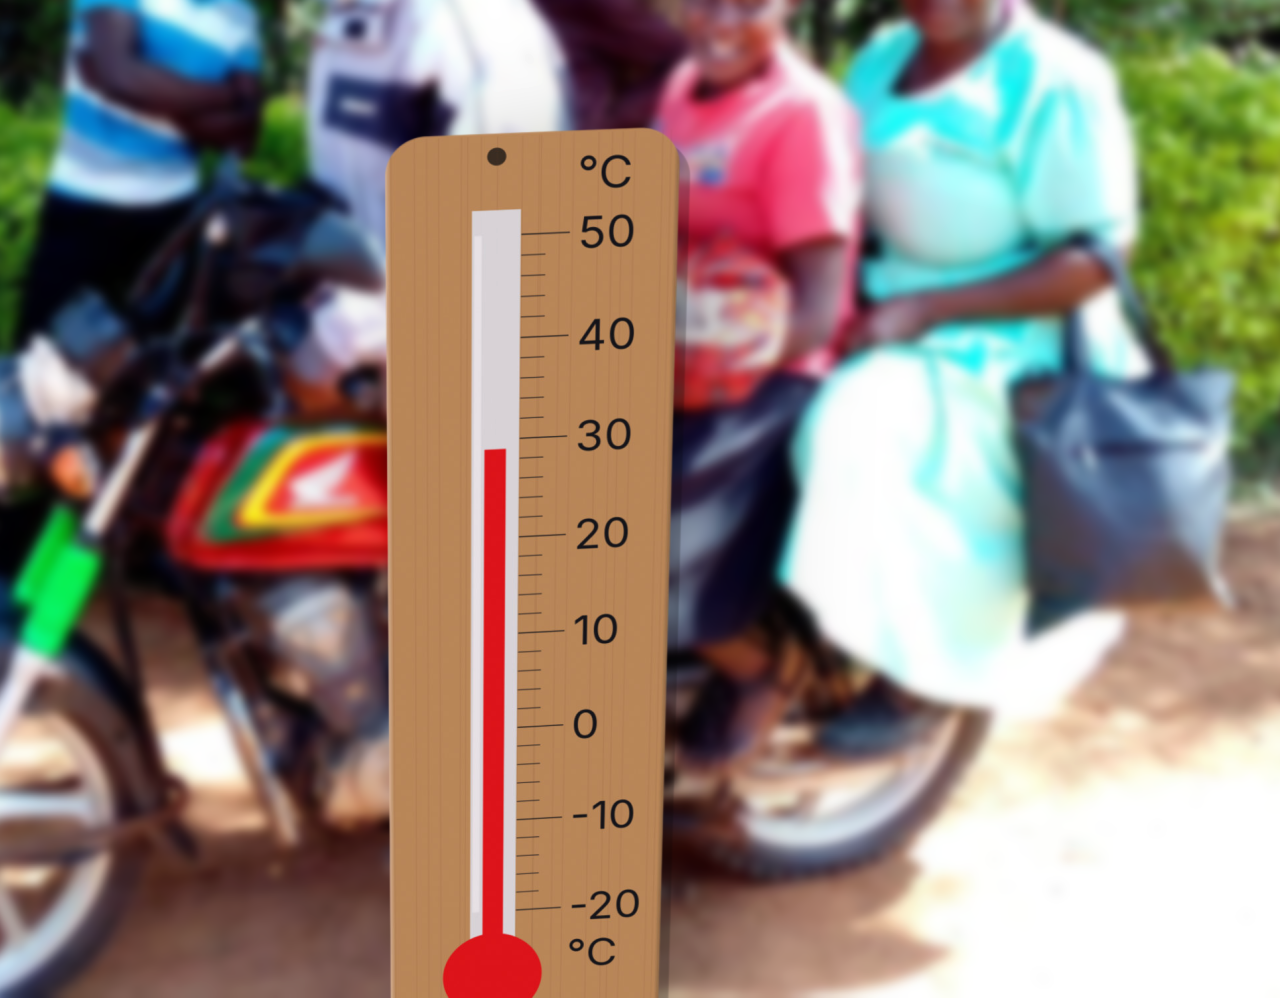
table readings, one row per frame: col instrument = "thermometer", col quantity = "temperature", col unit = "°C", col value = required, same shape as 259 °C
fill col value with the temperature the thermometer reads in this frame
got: 29 °C
